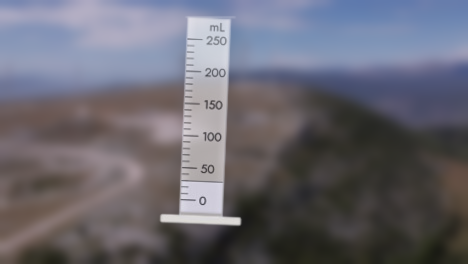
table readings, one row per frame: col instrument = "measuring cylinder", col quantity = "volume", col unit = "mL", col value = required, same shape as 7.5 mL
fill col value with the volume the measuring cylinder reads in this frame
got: 30 mL
